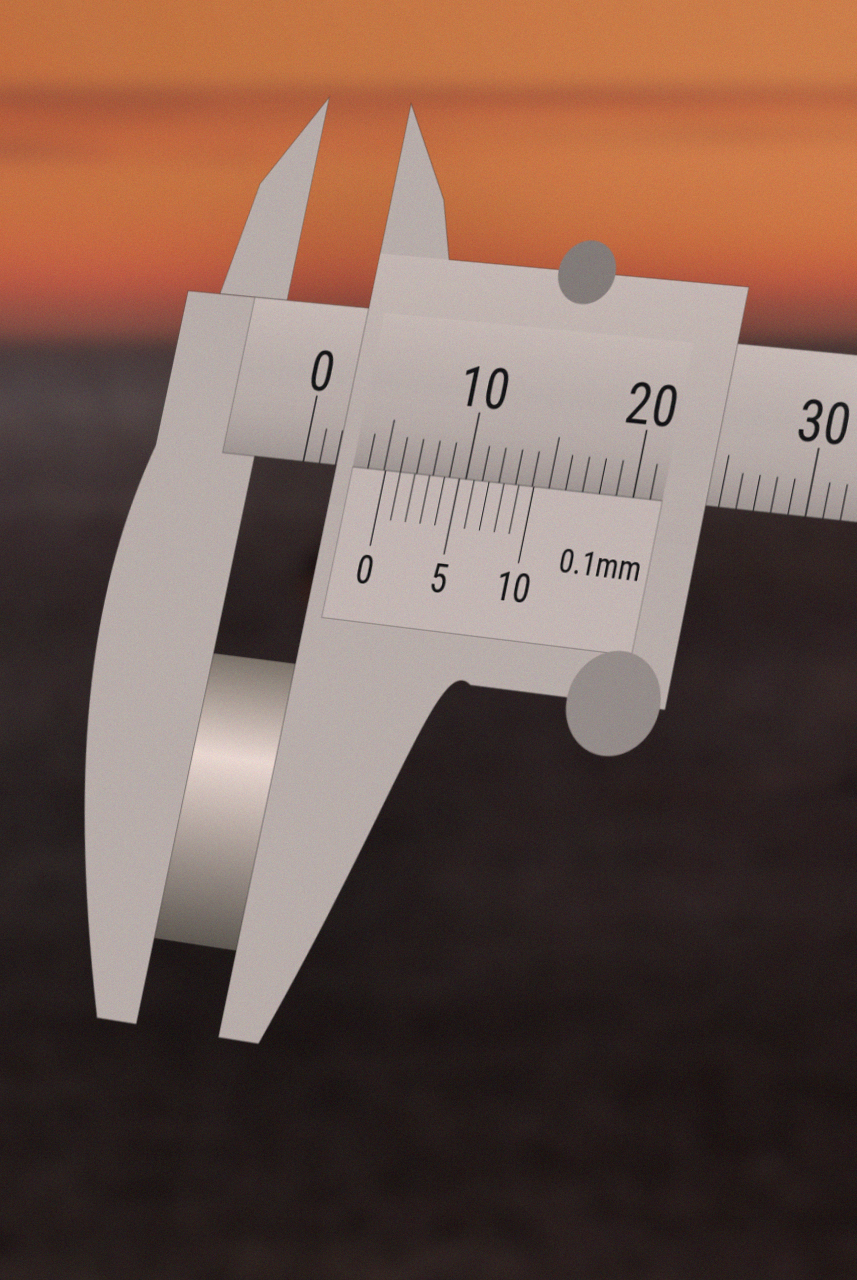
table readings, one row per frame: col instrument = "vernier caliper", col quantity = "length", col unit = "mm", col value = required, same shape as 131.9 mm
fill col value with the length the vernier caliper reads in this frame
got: 5.1 mm
